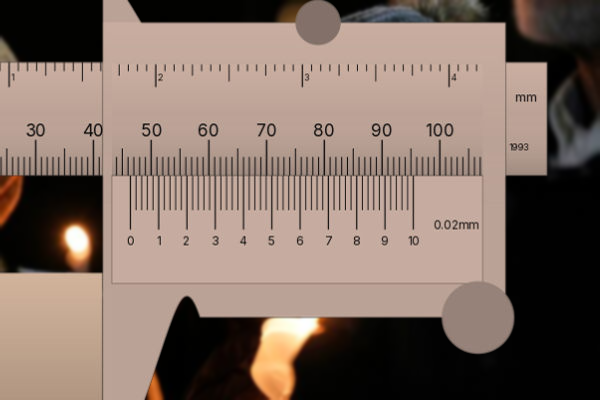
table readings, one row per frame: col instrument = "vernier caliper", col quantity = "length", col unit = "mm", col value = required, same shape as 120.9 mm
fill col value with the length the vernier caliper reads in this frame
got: 46.4 mm
